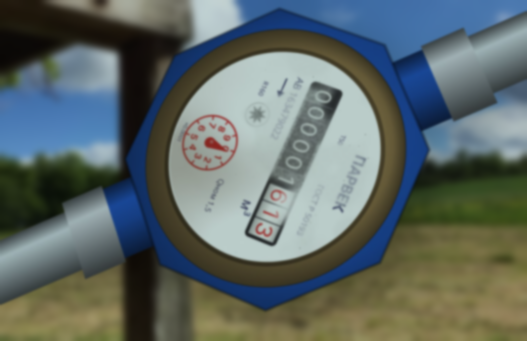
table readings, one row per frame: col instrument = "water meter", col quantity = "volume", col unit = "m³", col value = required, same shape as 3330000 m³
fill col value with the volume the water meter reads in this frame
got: 1.6130 m³
